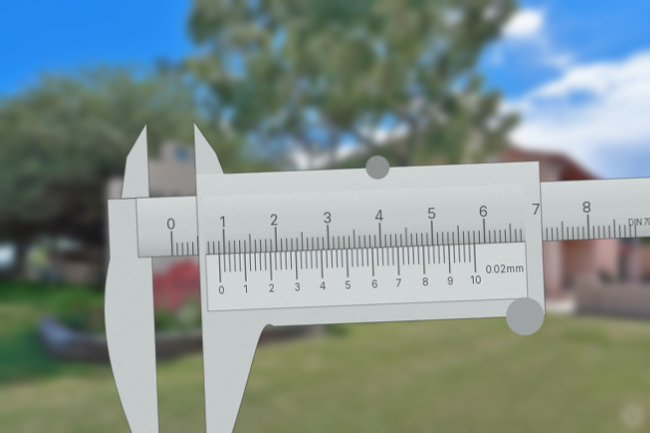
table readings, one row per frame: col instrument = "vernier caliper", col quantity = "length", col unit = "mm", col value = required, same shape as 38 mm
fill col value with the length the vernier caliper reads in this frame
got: 9.0 mm
